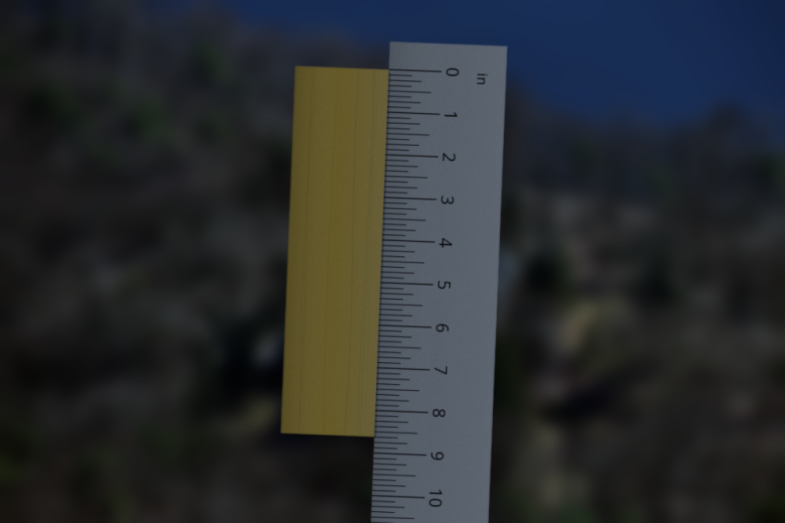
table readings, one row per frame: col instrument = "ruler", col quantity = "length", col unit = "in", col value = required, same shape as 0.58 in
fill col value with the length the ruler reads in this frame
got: 8.625 in
